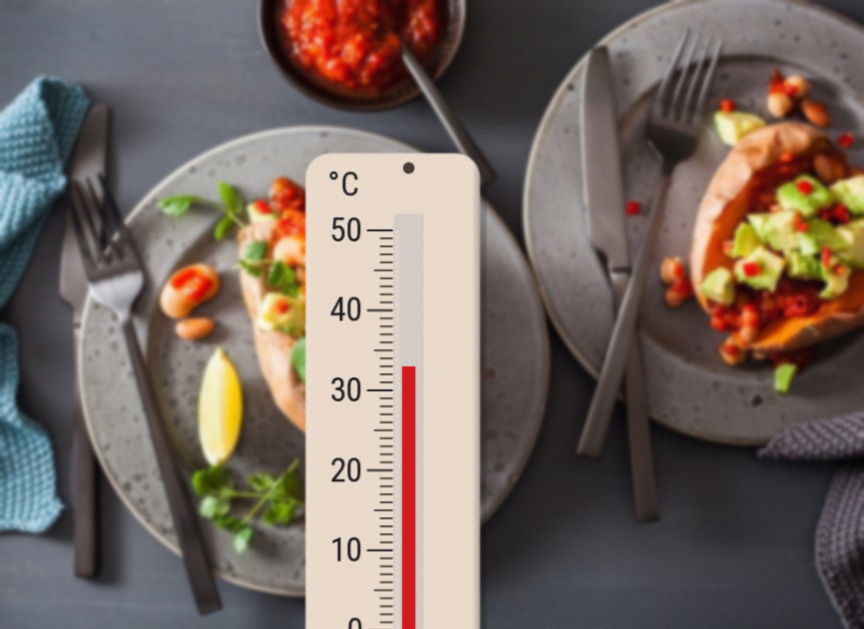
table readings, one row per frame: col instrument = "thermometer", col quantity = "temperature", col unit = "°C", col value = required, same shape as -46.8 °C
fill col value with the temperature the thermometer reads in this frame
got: 33 °C
